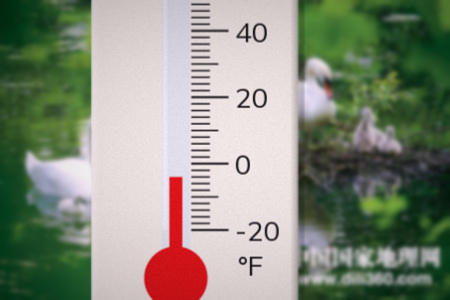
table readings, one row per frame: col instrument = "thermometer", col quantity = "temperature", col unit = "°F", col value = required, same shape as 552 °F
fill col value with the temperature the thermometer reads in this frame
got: -4 °F
